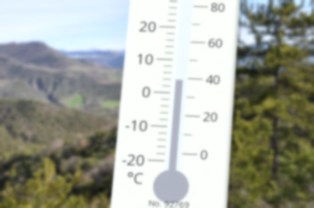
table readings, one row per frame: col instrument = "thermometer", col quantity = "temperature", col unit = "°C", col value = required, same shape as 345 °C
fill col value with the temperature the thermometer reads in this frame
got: 4 °C
